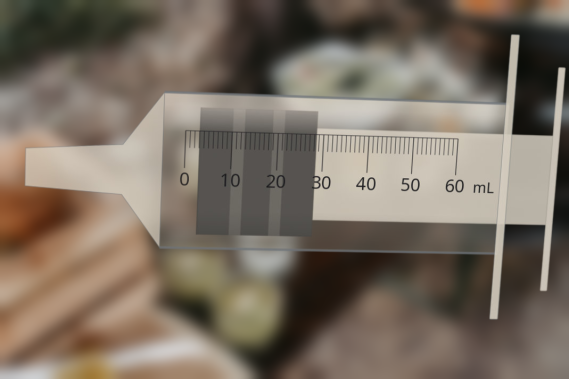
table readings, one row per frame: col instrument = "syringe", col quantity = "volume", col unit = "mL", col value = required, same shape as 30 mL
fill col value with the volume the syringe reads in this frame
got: 3 mL
